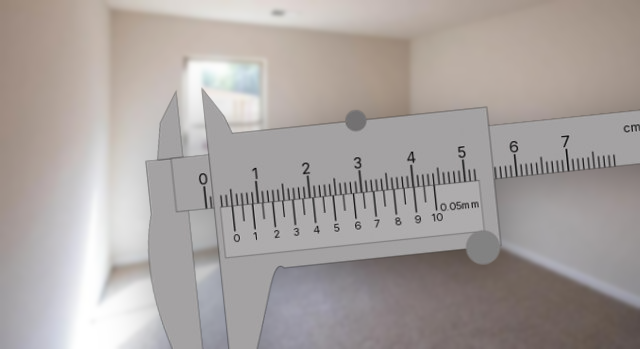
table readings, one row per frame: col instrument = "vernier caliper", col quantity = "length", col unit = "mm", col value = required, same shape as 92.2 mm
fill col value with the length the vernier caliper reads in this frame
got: 5.0 mm
